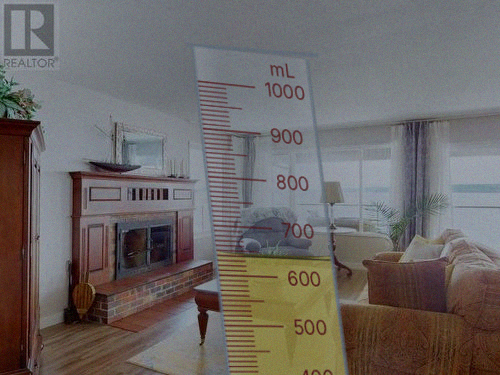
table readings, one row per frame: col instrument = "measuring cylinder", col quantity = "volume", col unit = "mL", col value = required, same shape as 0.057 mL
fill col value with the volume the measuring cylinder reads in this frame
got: 640 mL
